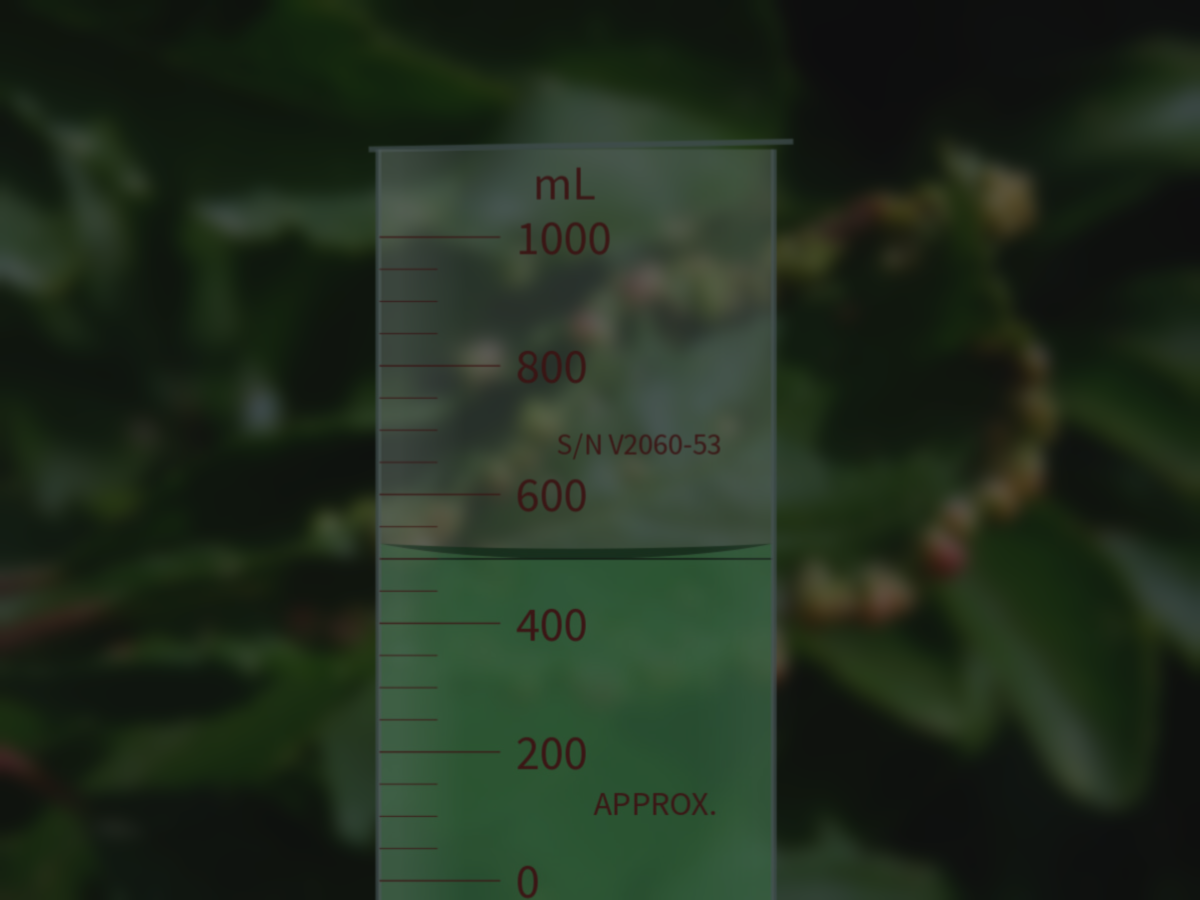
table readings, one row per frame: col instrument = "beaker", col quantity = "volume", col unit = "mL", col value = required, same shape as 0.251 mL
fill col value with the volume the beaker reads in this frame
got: 500 mL
